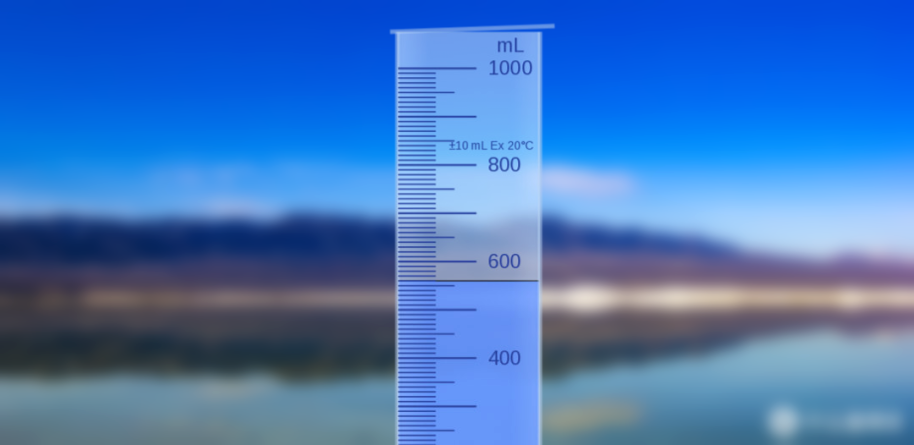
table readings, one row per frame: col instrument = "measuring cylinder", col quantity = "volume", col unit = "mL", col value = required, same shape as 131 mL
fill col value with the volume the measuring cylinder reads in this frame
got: 560 mL
